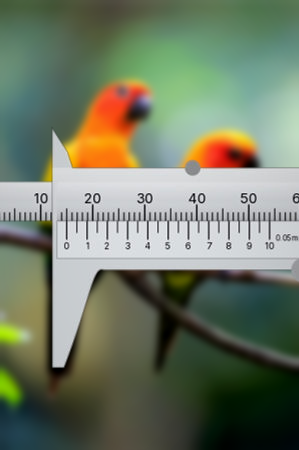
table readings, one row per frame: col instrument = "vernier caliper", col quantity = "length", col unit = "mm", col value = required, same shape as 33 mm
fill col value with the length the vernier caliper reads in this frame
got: 15.0 mm
